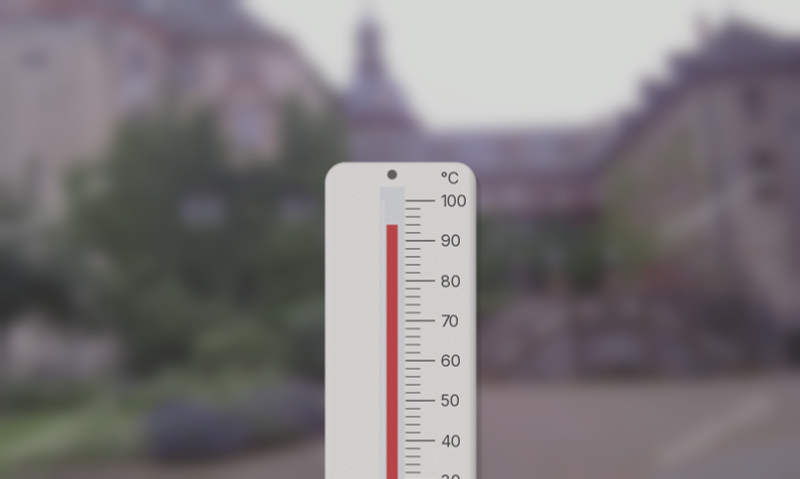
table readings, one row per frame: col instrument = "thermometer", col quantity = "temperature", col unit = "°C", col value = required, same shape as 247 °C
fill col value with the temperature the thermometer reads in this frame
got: 94 °C
